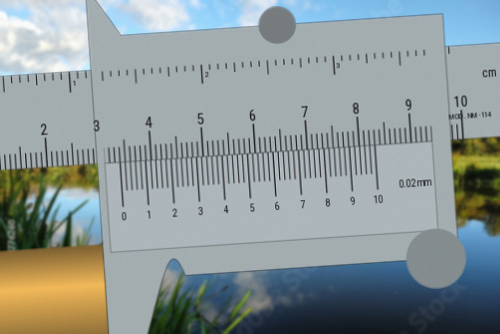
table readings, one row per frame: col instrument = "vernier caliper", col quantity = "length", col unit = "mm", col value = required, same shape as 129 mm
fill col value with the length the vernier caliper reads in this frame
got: 34.0 mm
